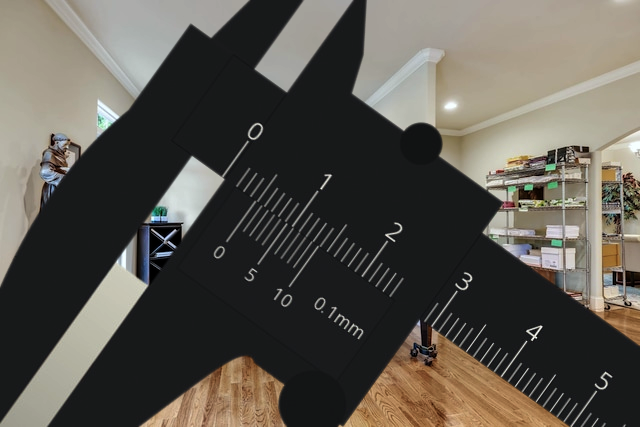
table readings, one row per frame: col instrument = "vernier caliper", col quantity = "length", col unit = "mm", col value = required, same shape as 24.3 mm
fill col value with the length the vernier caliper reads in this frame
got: 4.8 mm
